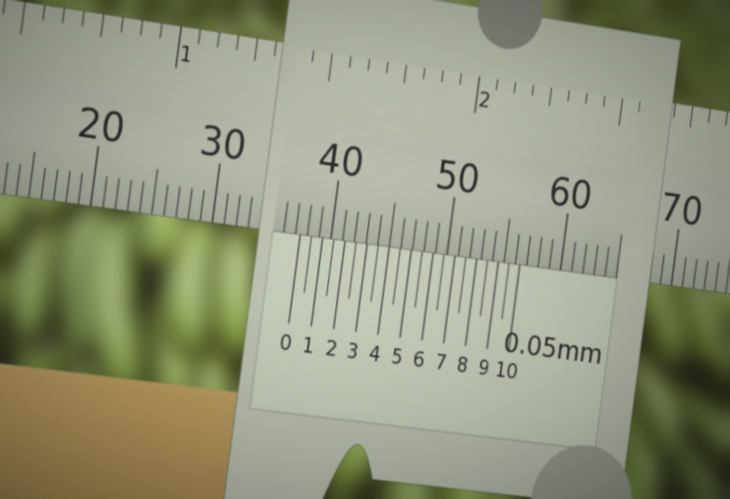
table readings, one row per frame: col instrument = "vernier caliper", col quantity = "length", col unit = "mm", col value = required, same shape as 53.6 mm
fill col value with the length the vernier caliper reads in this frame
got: 37.4 mm
